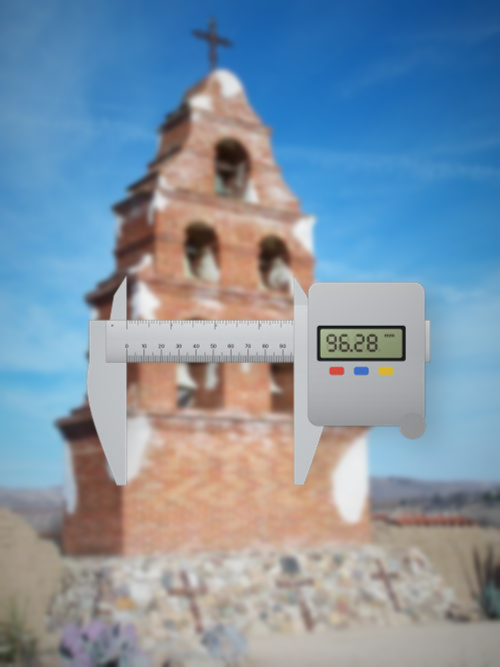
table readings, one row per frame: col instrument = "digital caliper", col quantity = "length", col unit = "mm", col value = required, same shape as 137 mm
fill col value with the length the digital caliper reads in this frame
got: 96.28 mm
